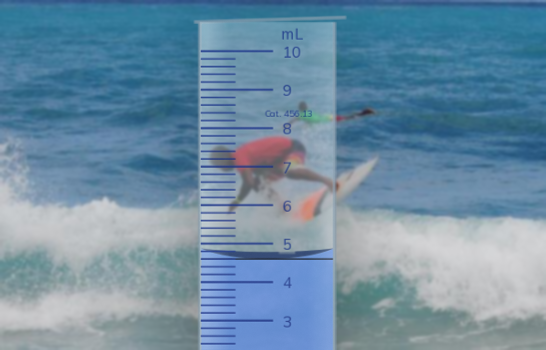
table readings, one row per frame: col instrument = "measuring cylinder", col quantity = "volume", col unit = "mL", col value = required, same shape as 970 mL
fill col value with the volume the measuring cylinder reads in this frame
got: 4.6 mL
